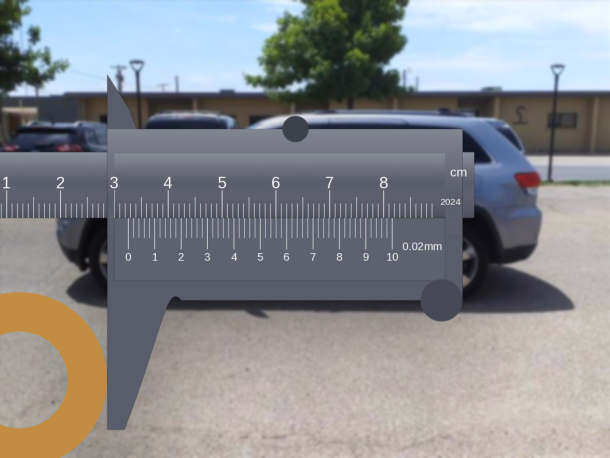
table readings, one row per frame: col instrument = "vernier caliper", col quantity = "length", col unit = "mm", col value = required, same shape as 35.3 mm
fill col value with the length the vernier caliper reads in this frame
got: 32.6 mm
